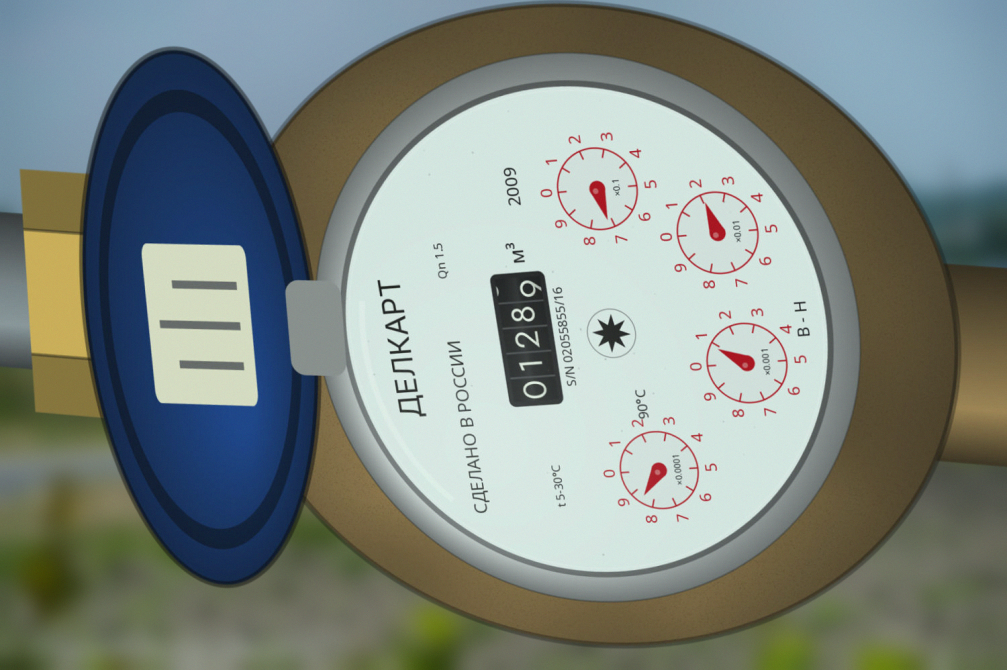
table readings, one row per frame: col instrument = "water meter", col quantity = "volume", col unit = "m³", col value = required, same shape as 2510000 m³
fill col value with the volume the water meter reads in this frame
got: 1288.7208 m³
